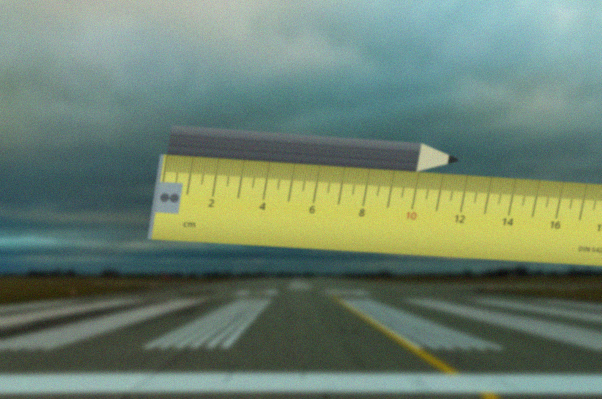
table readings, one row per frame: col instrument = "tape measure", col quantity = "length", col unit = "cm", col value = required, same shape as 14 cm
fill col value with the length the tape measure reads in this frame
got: 11.5 cm
